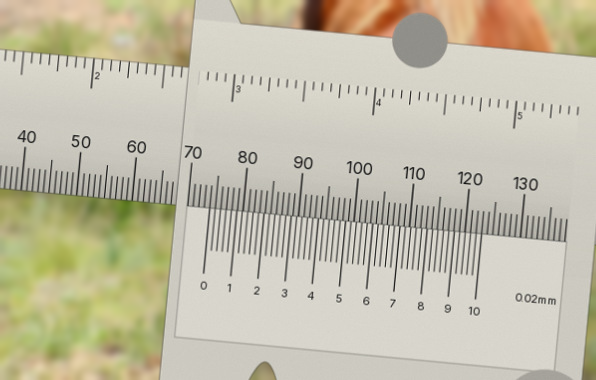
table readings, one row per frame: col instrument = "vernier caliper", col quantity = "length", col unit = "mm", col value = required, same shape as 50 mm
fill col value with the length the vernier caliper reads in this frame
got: 74.0 mm
